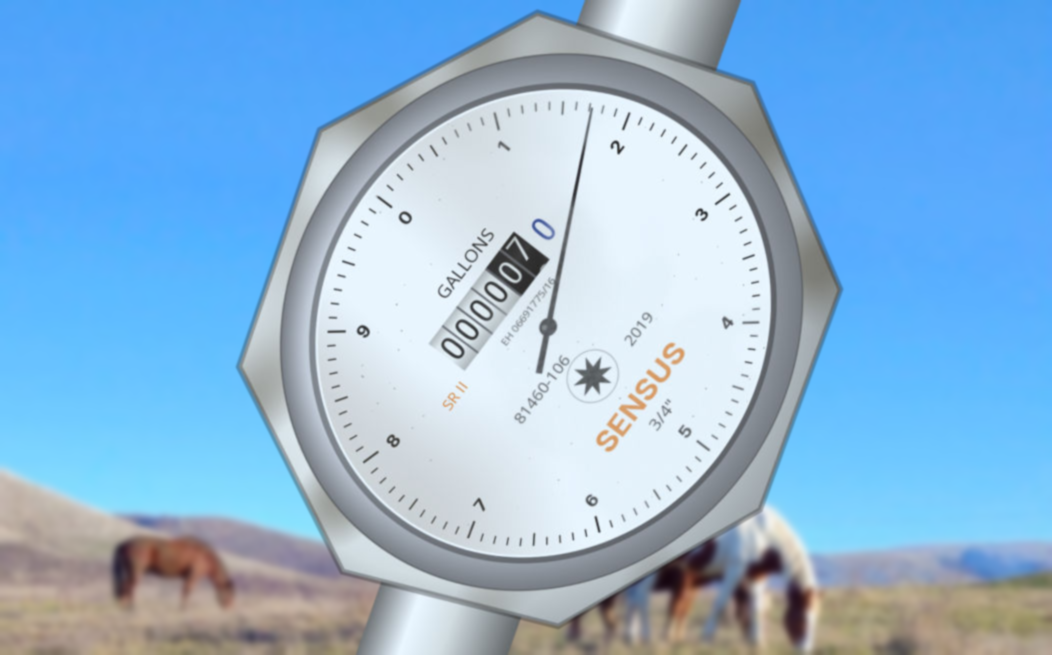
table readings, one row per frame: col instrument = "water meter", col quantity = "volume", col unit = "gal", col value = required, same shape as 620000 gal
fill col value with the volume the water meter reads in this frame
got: 71.7 gal
